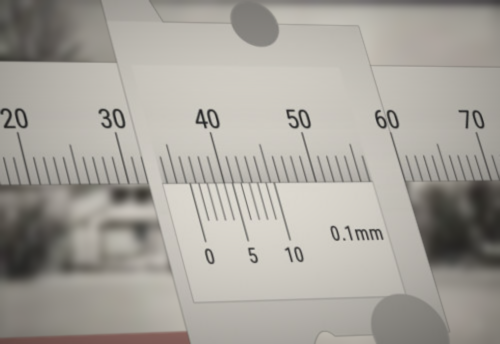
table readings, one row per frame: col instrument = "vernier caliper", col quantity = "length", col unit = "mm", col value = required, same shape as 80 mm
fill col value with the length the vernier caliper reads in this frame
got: 36.4 mm
